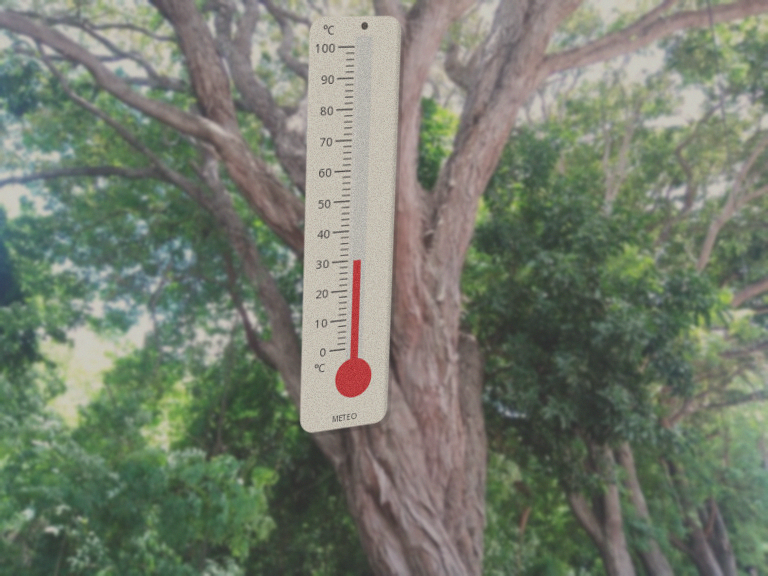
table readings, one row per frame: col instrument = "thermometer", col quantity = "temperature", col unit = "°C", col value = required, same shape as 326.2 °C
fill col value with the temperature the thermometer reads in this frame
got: 30 °C
